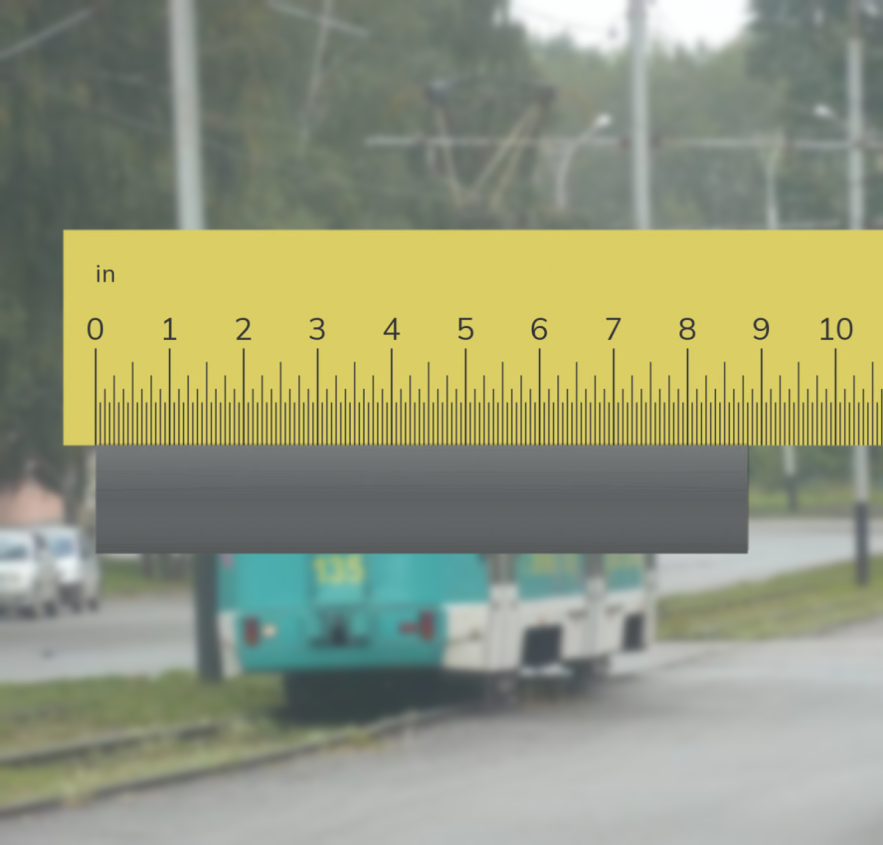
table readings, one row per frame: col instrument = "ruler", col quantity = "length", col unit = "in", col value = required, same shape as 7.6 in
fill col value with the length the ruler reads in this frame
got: 8.8125 in
